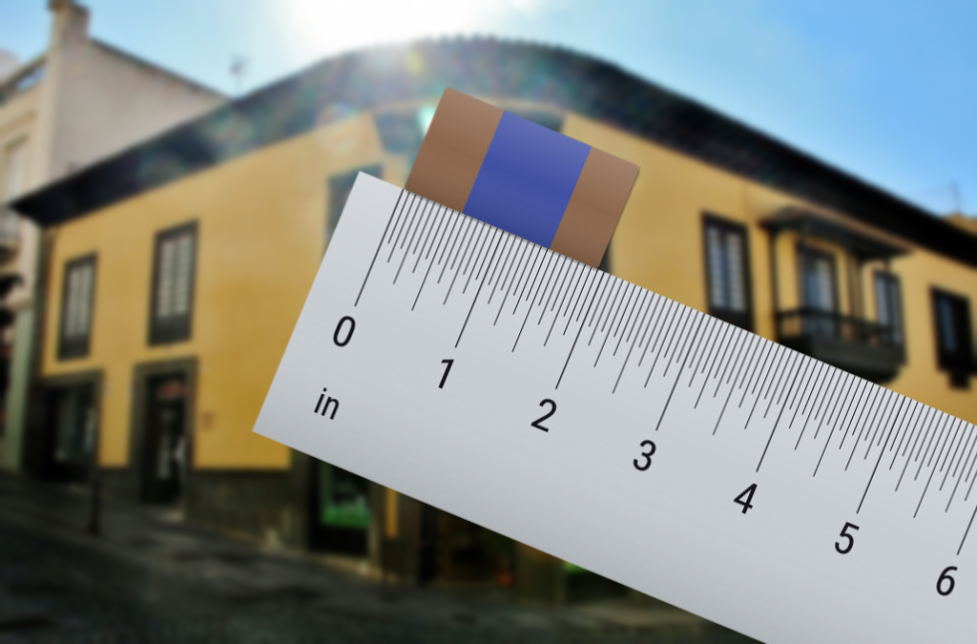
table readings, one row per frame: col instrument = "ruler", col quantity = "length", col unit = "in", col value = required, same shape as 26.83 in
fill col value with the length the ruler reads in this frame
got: 1.9375 in
